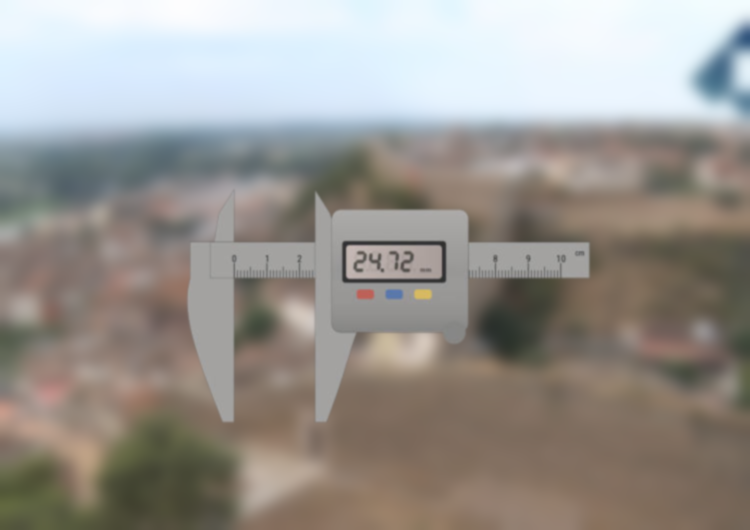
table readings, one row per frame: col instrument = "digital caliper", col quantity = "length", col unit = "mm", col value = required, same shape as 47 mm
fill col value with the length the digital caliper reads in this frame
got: 24.72 mm
